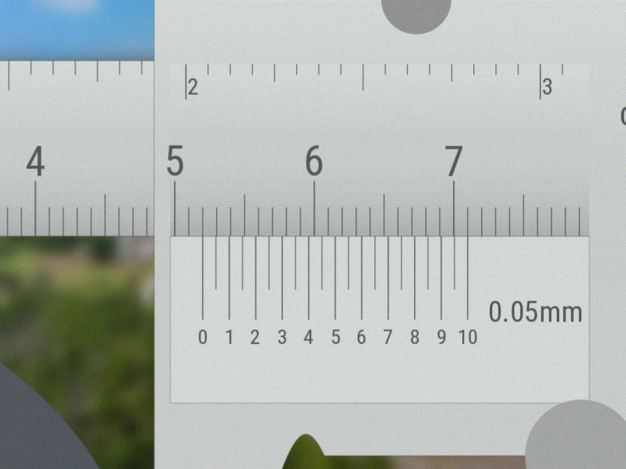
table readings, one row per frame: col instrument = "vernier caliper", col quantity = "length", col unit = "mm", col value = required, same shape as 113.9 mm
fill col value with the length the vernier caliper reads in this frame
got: 52.0 mm
